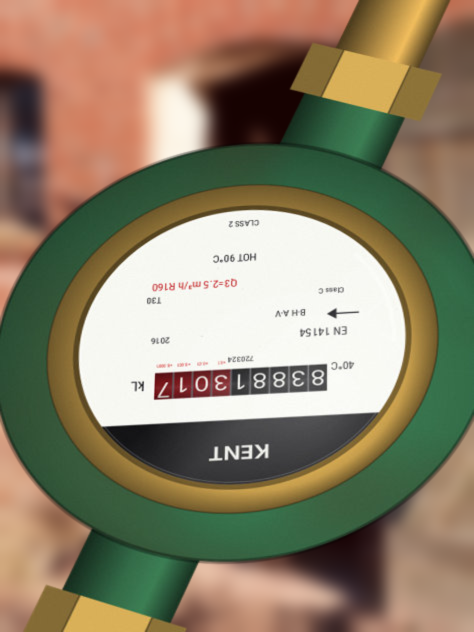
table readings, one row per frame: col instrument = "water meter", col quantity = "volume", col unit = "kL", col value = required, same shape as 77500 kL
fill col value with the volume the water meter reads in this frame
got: 83881.3017 kL
